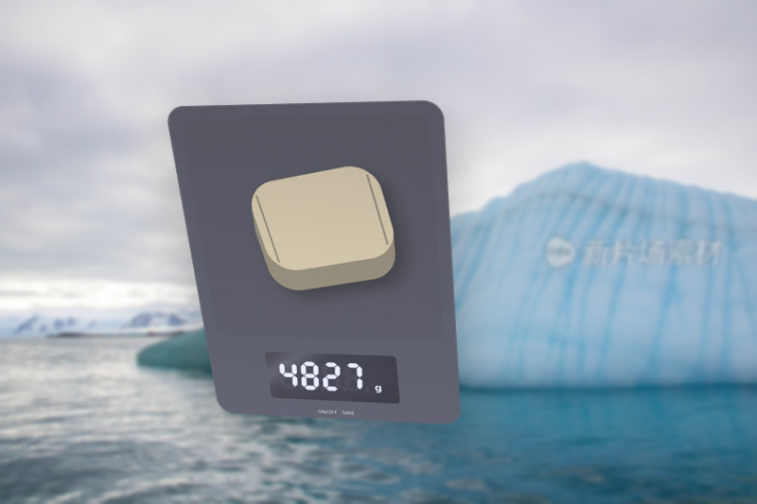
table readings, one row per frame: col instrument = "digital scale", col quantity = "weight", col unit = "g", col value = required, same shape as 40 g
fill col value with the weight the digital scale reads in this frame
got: 4827 g
